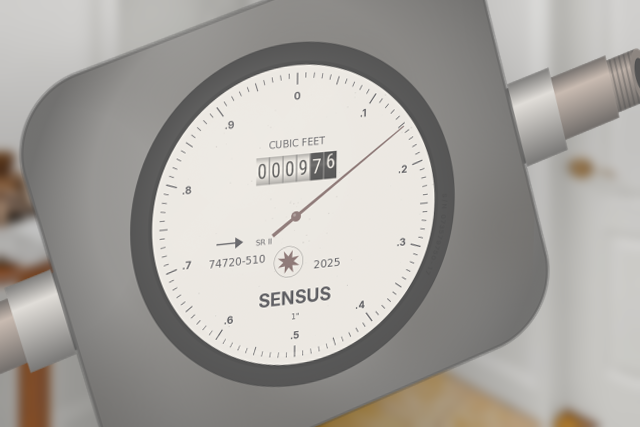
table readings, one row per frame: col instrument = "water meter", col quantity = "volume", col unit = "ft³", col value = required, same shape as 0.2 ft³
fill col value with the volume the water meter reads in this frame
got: 976.15 ft³
